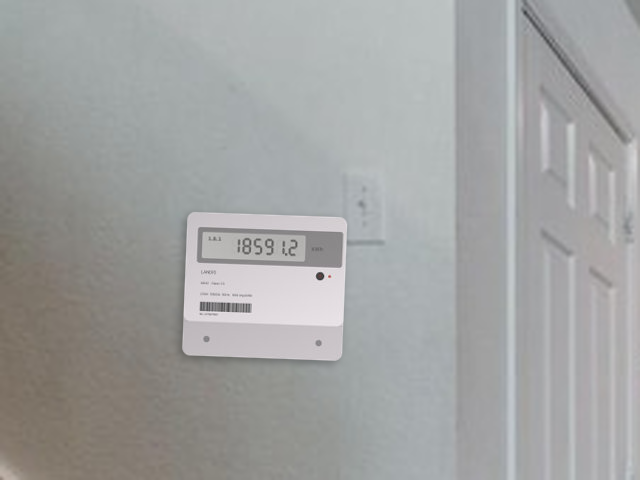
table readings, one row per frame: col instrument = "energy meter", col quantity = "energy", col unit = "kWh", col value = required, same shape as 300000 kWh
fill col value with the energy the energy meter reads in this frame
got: 18591.2 kWh
